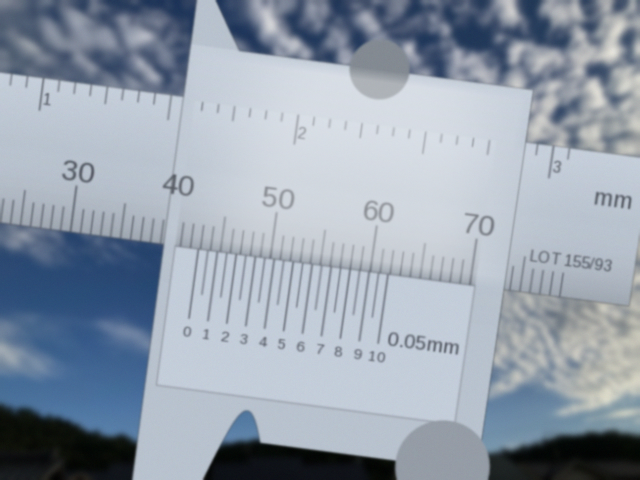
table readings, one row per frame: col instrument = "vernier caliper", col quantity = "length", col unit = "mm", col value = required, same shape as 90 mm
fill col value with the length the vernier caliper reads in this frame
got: 42.8 mm
